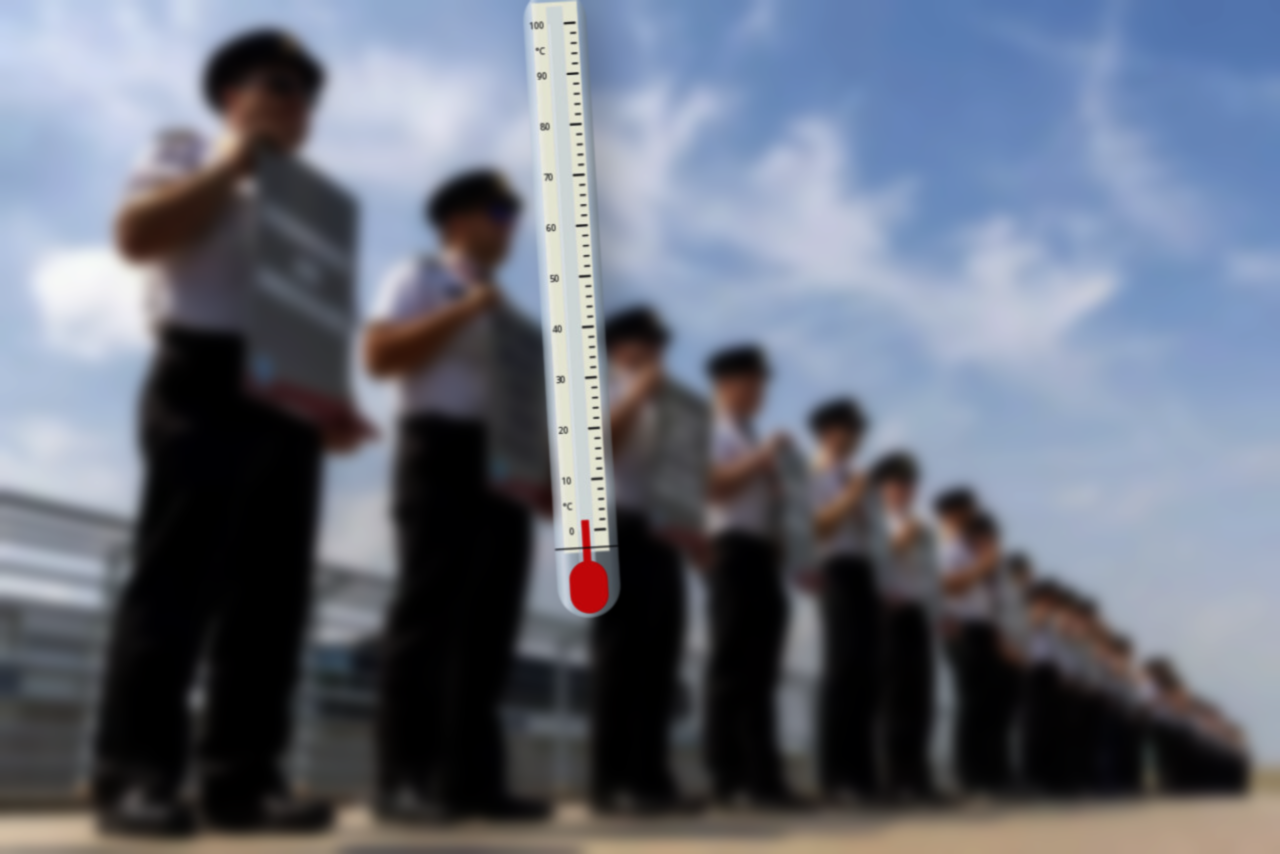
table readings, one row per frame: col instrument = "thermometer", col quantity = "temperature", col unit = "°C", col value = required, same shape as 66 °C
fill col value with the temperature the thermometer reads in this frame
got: 2 °C
